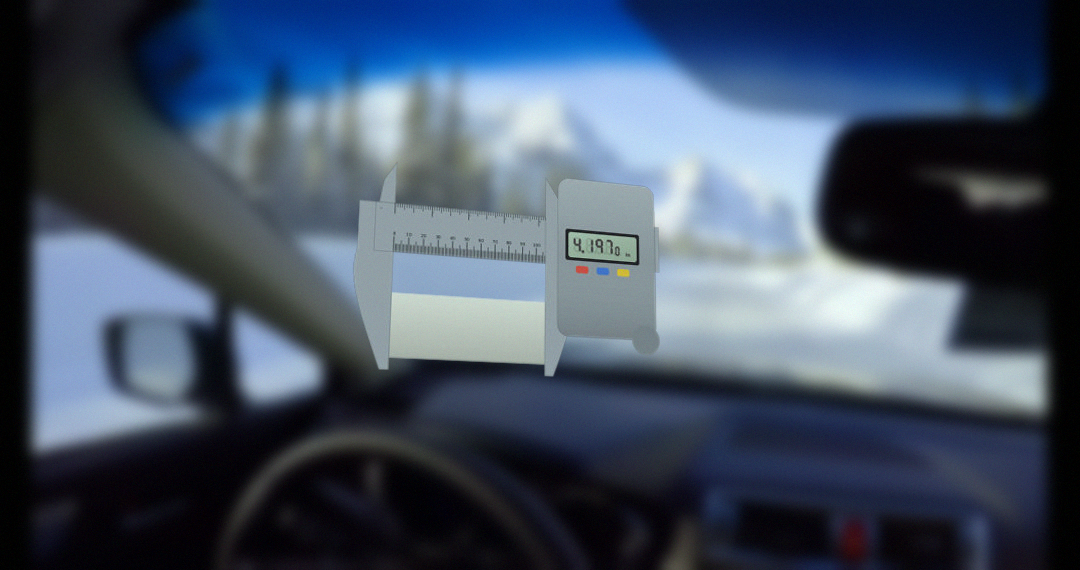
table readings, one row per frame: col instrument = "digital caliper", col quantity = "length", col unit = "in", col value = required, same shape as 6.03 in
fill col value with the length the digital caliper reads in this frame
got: 4.1970 in
